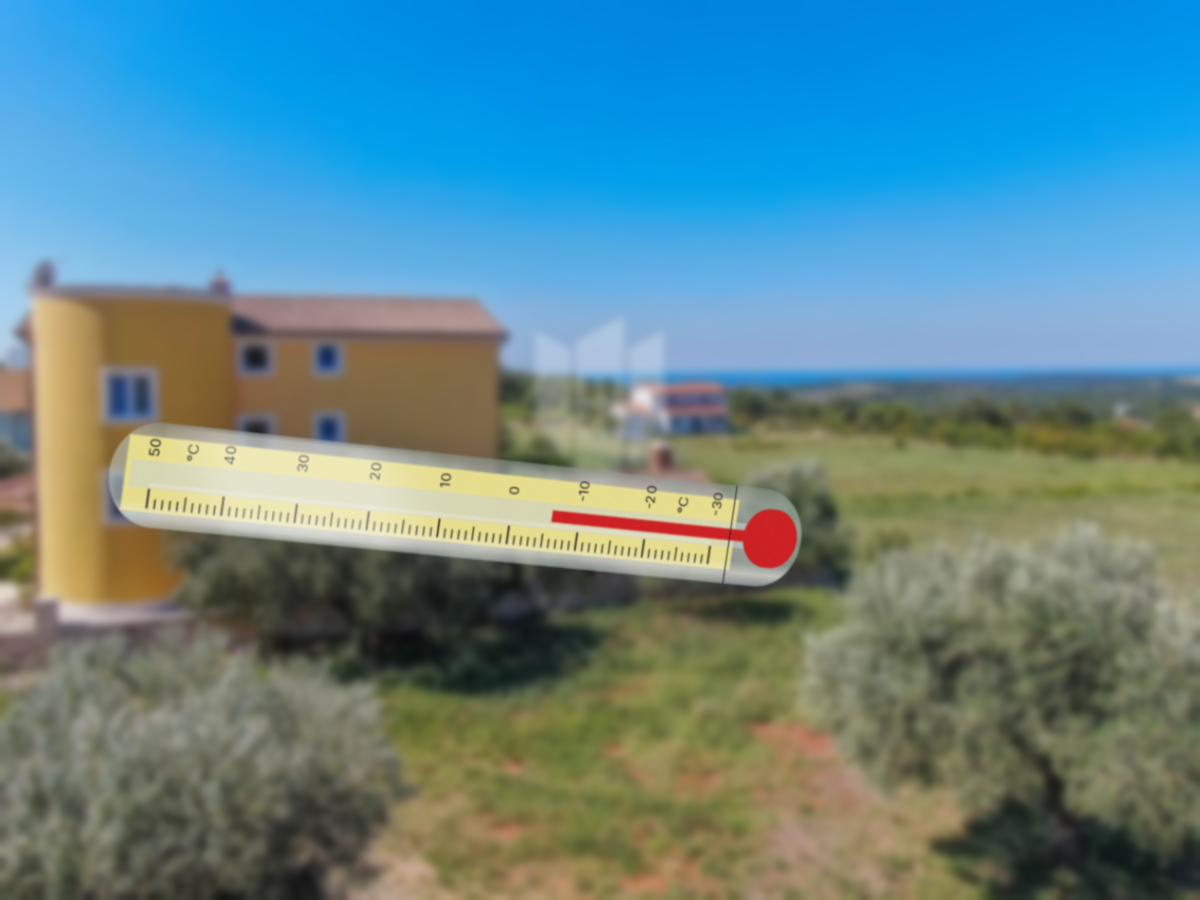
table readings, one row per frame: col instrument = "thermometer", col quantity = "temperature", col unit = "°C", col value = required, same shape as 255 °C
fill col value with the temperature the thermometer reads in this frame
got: -6 °C
